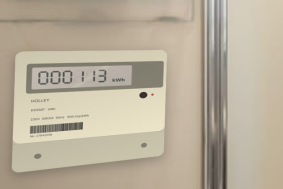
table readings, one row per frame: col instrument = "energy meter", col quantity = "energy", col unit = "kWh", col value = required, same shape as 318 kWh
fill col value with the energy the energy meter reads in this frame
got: 113 kWh
